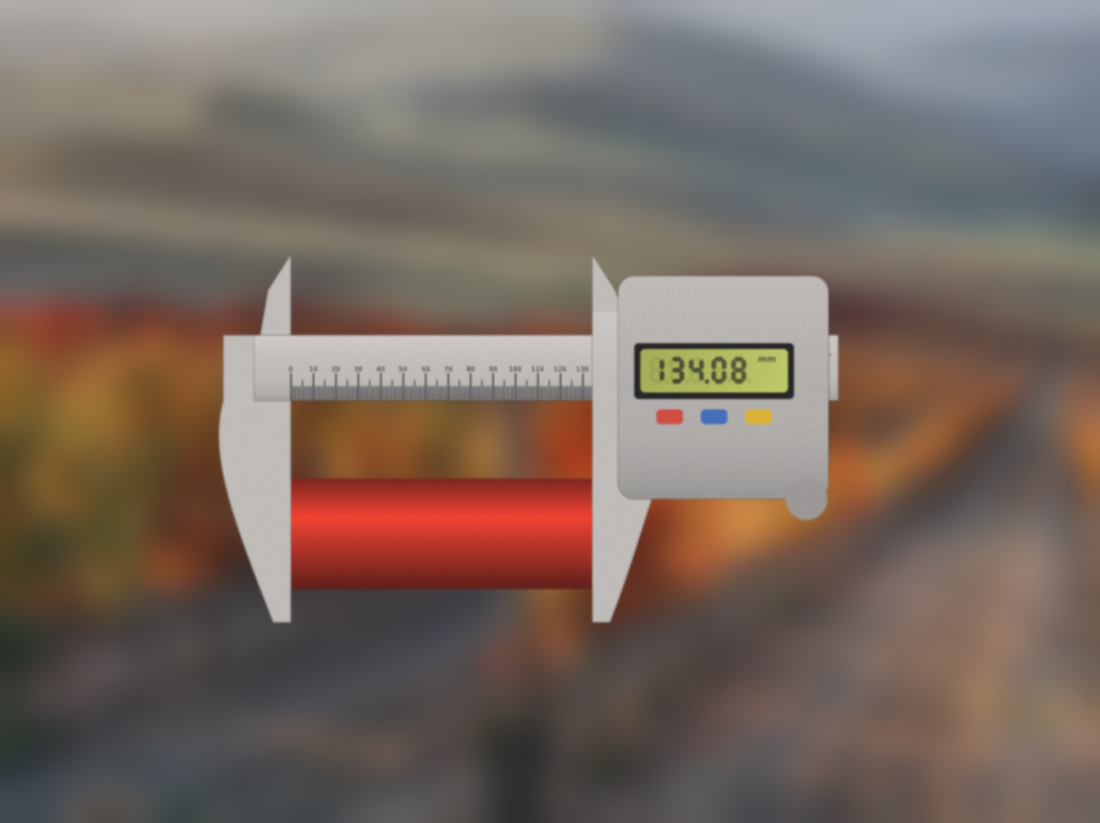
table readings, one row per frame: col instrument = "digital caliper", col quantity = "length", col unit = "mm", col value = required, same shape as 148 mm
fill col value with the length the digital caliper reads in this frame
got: 134.08 mm
